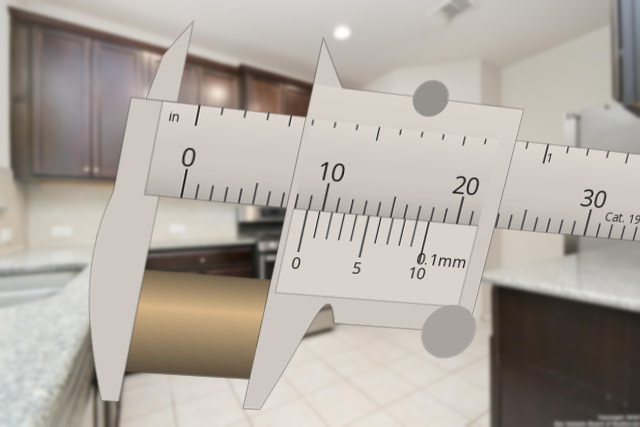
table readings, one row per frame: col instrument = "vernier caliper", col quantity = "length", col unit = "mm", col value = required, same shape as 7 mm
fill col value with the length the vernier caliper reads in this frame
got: 8.9 mm
